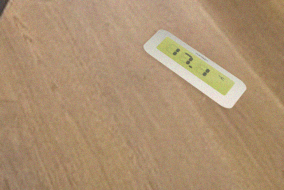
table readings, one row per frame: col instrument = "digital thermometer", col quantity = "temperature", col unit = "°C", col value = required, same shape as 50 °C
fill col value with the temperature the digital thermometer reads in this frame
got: 17.1 °C
